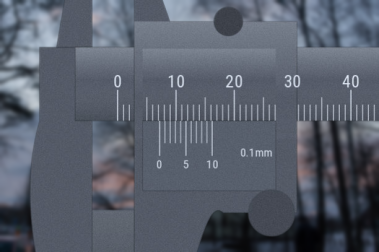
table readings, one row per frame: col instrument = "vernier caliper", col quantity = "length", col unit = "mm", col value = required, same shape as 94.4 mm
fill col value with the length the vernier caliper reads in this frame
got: 7.2 mm
